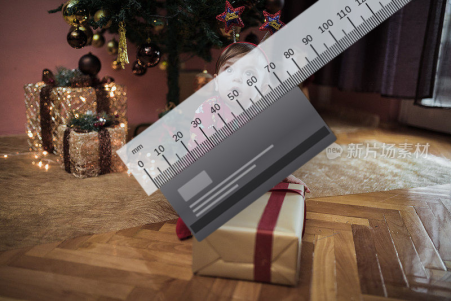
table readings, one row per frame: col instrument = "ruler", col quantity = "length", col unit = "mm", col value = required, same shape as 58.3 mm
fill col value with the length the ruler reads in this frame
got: 75 mm
